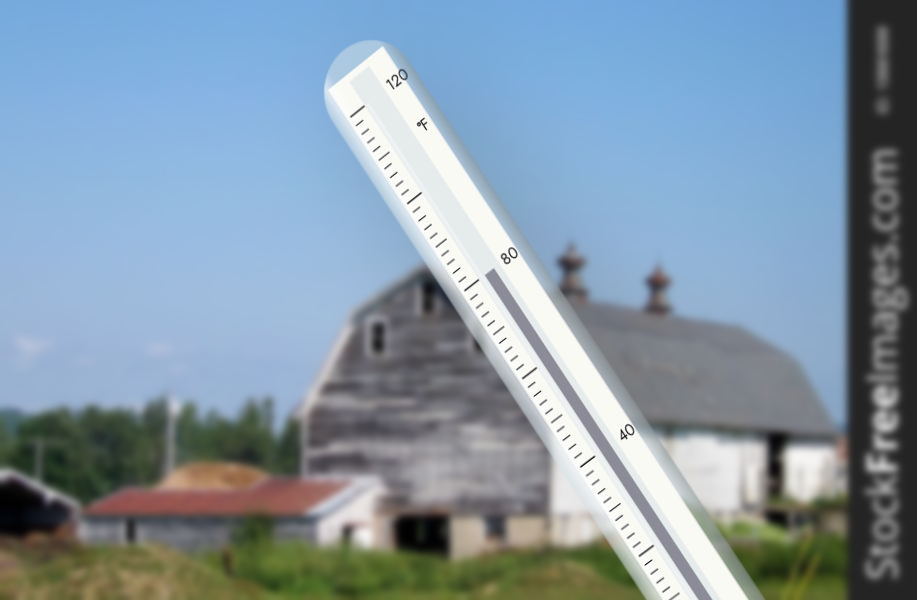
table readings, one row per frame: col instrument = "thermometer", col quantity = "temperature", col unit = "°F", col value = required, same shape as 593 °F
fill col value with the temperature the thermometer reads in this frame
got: 80 °F
